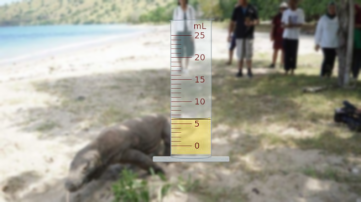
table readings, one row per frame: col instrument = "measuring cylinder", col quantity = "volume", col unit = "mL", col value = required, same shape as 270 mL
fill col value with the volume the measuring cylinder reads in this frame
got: 6 mL
